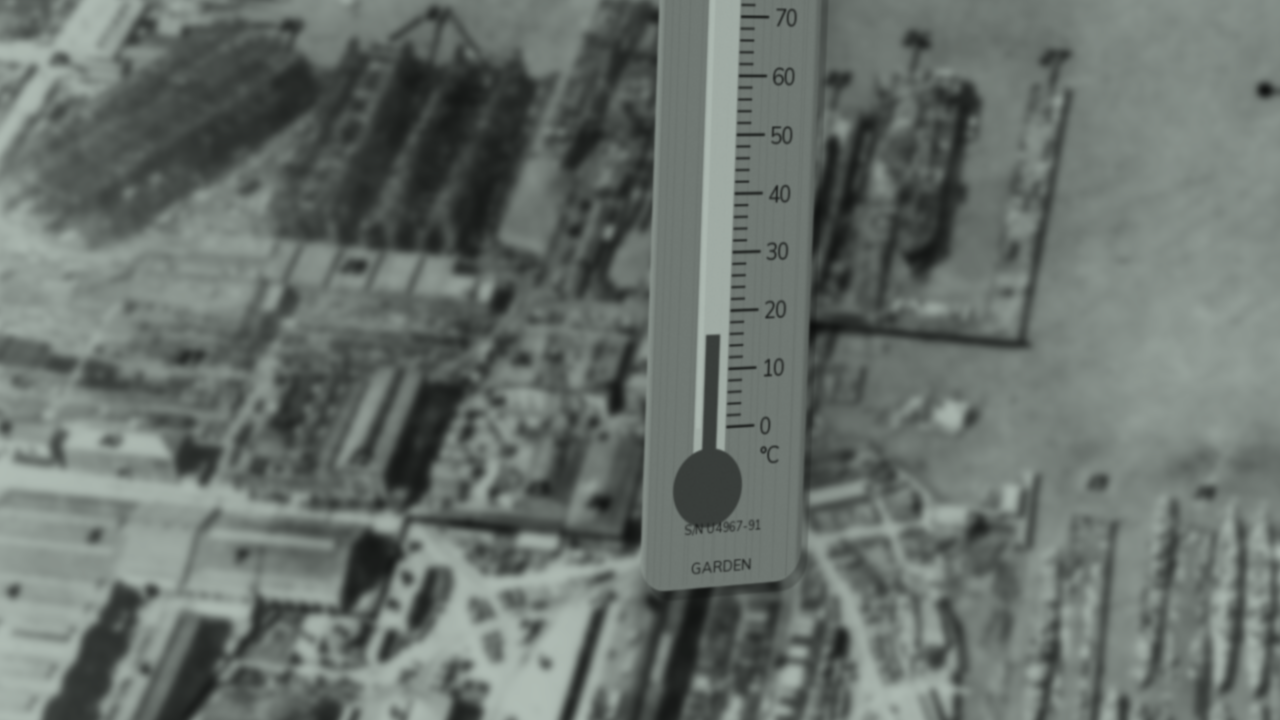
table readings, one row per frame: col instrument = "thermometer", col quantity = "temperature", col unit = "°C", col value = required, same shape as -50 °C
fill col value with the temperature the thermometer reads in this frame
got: 16 °C
